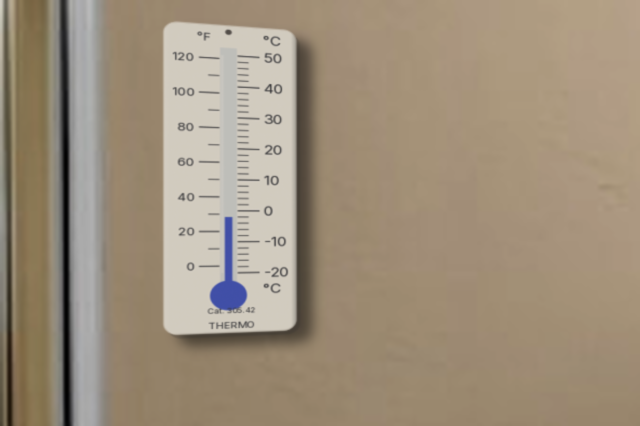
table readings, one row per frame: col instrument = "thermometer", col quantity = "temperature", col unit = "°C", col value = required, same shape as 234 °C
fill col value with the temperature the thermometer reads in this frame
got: -2 °C
